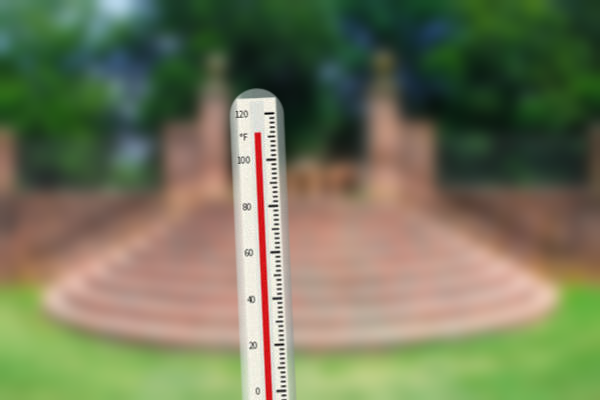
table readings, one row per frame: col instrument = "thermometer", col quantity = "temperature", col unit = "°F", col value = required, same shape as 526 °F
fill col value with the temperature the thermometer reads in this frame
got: 112 °F
